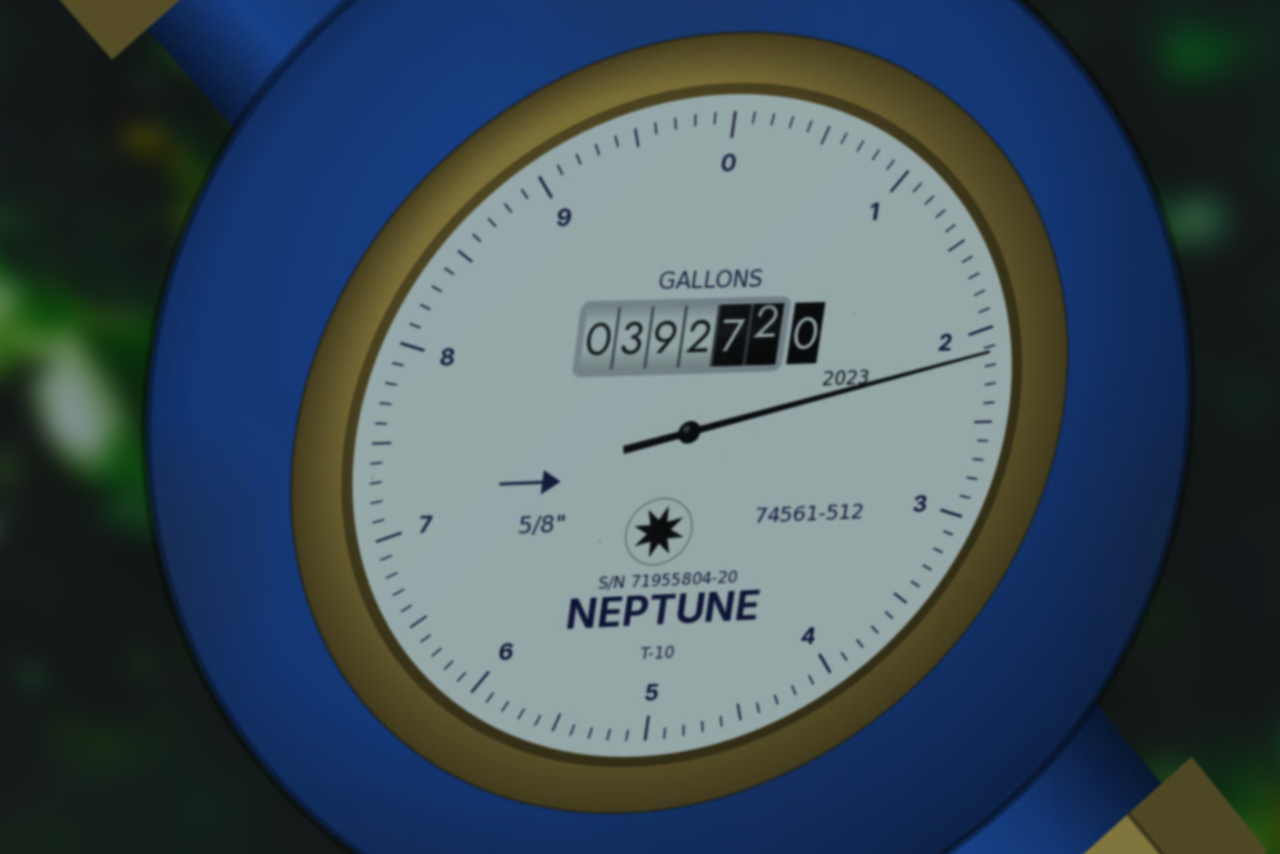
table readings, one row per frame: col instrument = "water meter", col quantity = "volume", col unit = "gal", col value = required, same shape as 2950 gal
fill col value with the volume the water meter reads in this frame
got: 392722.1 gal
